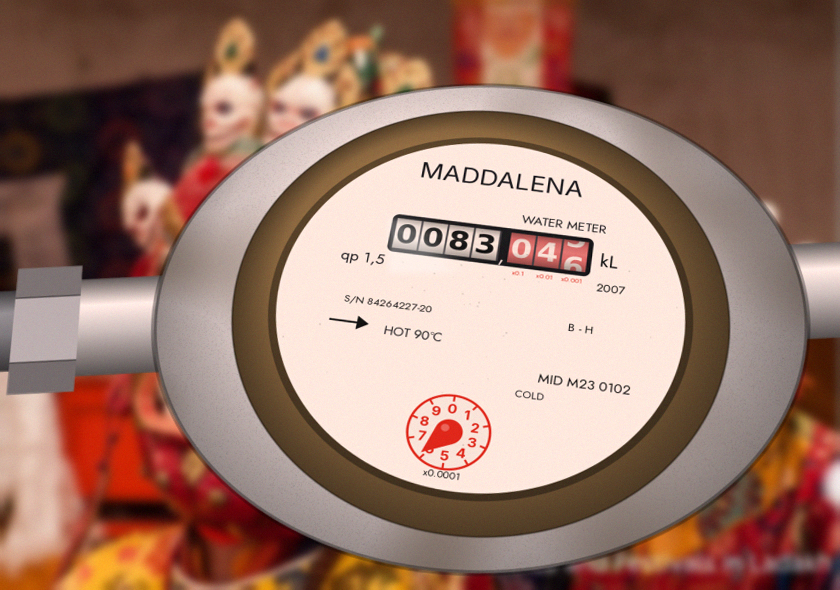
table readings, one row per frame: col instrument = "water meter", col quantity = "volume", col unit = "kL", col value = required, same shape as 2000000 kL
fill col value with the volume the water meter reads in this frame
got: 83.0456 kL
